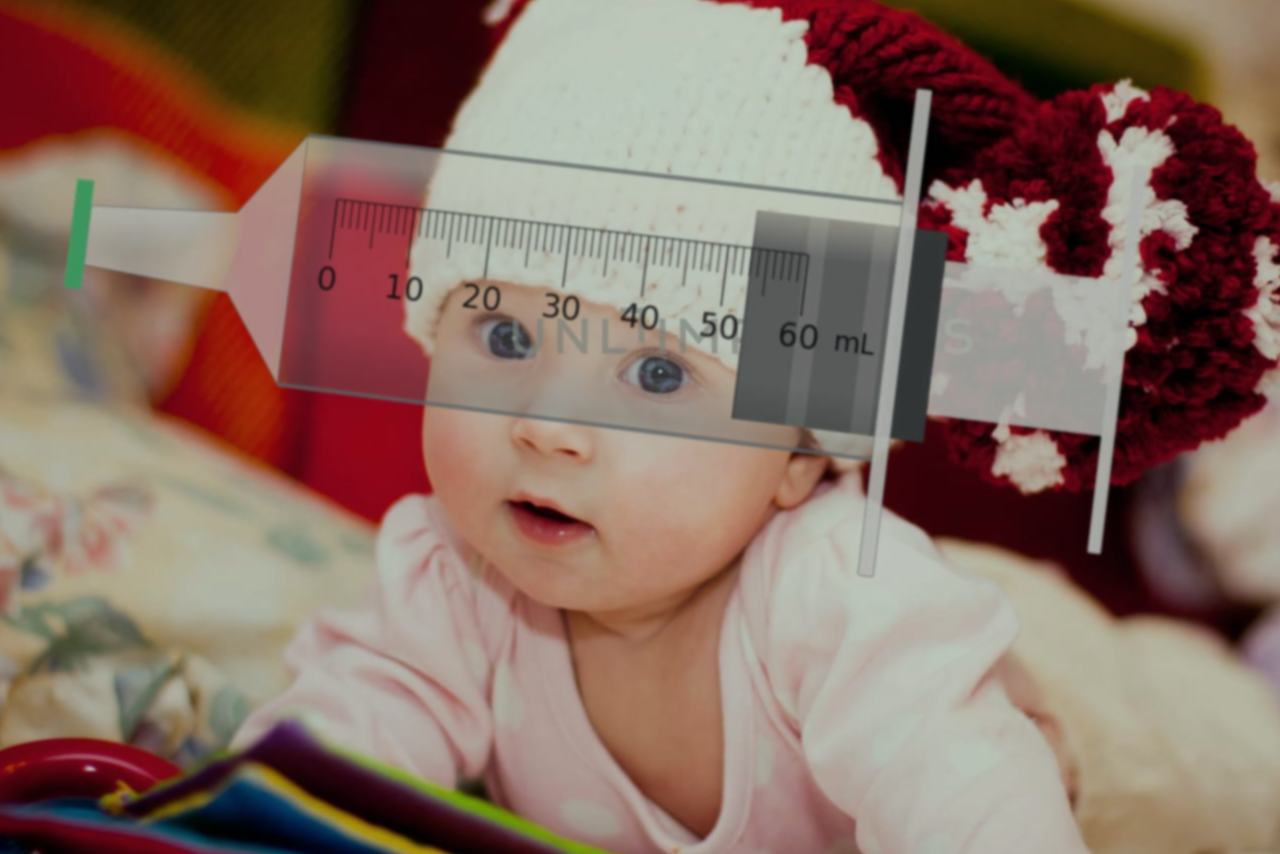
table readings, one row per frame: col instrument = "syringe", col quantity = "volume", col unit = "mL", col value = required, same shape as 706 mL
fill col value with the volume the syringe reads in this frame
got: 53 mL
